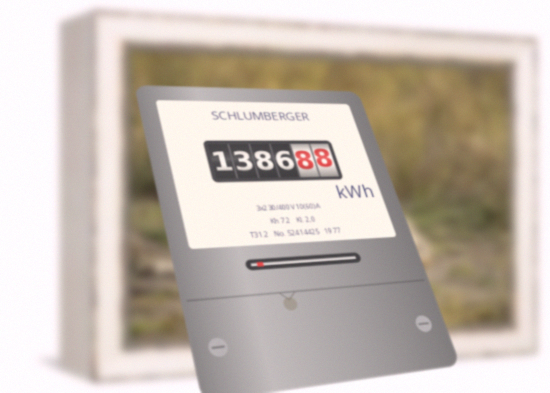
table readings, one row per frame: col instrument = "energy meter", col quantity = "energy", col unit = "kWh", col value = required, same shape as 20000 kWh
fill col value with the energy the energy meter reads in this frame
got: 1386.88 kWh
